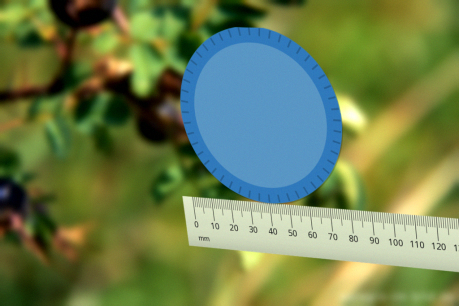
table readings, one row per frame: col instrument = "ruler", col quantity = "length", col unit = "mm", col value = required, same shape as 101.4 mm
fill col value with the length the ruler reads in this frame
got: 80 mm
